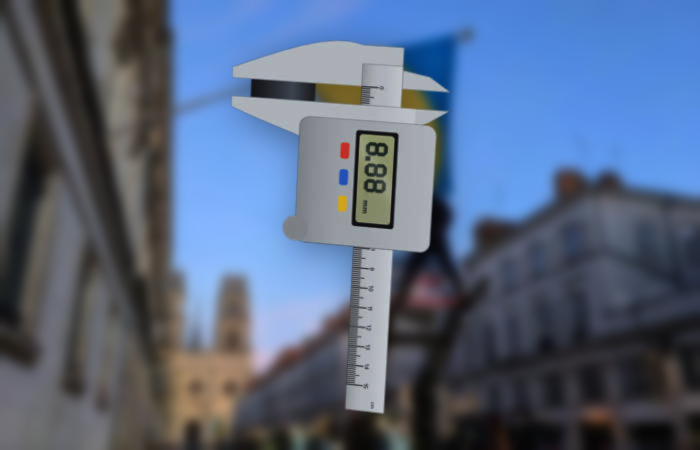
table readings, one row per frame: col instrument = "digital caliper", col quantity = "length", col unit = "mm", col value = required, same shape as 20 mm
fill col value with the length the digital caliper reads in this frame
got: 8.88 mm
